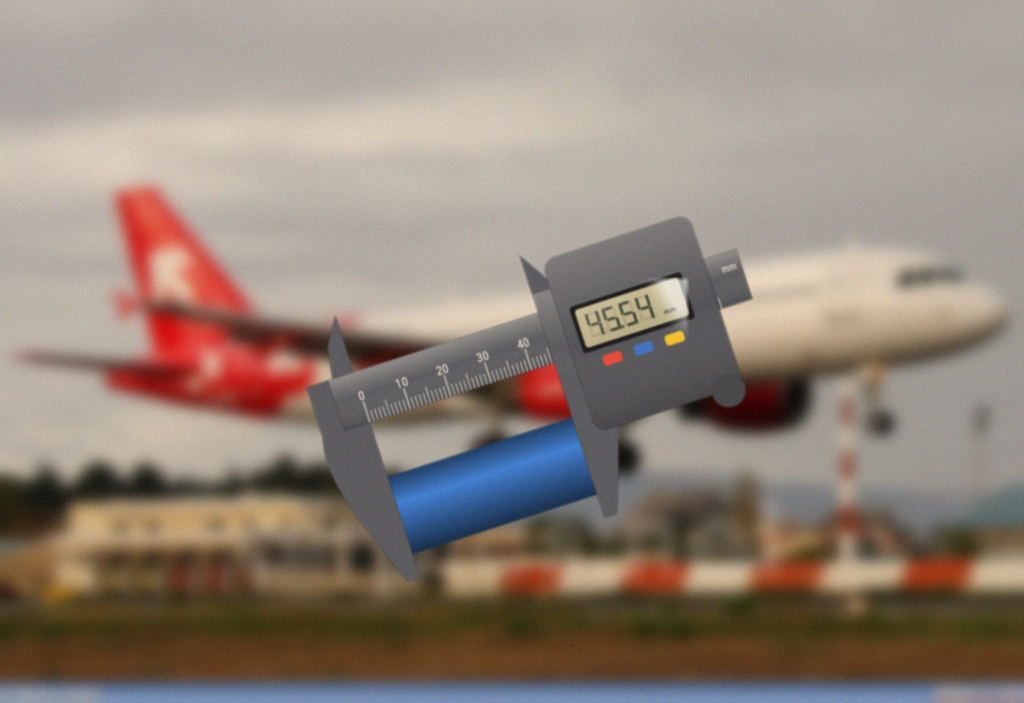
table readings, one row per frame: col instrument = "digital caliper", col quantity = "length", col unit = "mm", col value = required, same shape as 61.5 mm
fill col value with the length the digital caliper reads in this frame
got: 45.54 mm
